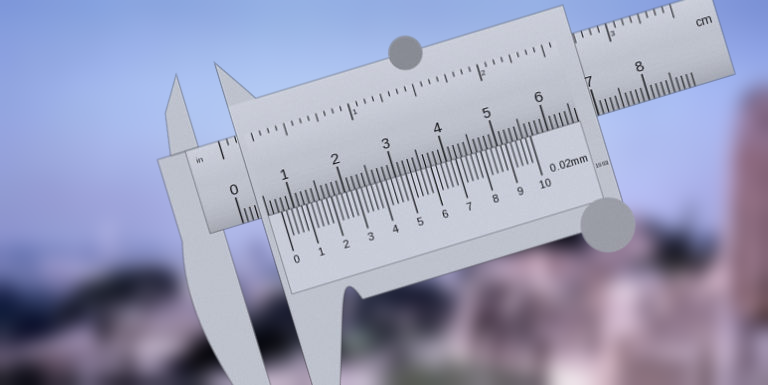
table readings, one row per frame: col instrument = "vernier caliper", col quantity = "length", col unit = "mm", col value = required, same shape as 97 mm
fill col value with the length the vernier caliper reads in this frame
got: 7.5 mm
